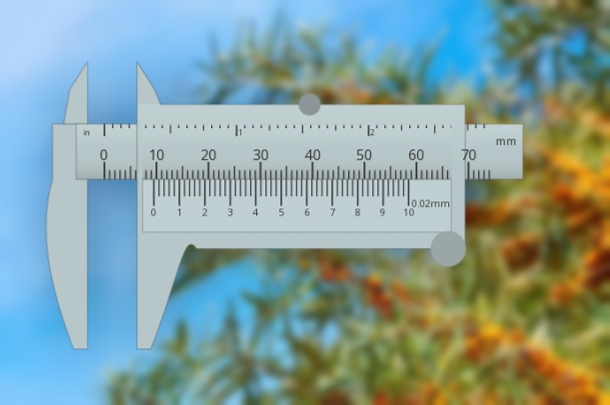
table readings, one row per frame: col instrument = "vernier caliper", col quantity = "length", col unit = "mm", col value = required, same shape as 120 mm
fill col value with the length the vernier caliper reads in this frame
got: 9.5 mm
